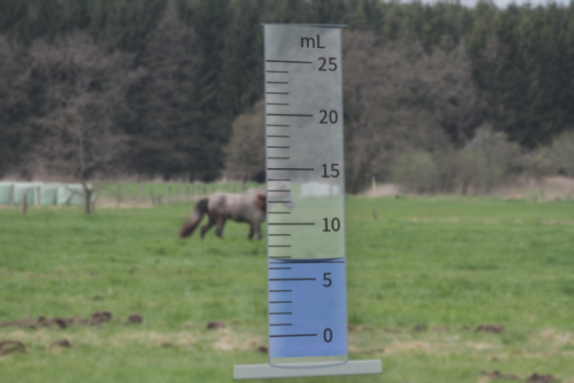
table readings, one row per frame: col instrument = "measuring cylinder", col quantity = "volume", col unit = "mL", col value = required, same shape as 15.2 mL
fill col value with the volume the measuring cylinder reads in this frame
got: 6.5 mL
